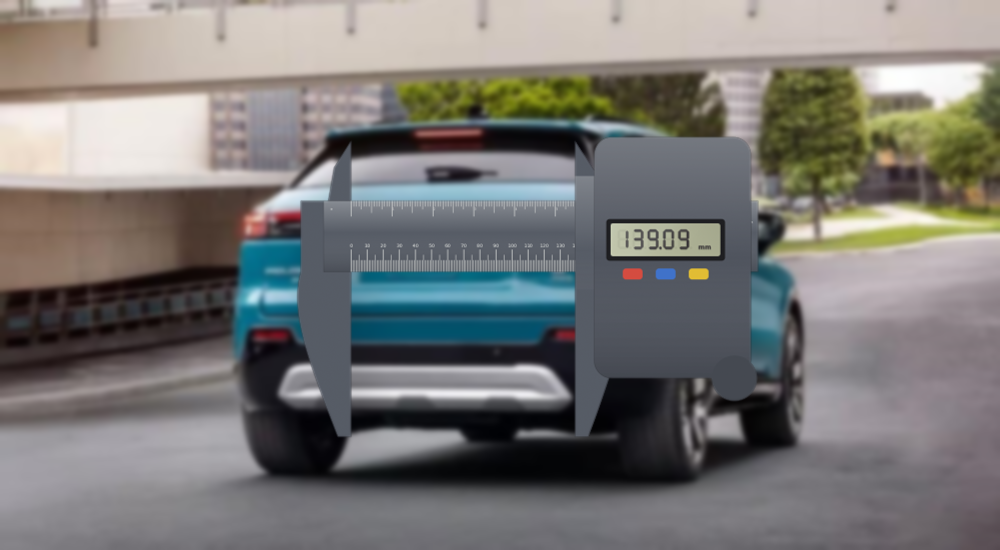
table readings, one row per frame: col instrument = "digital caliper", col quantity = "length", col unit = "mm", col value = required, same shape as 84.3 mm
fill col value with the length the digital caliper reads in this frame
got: 139.09 mm
